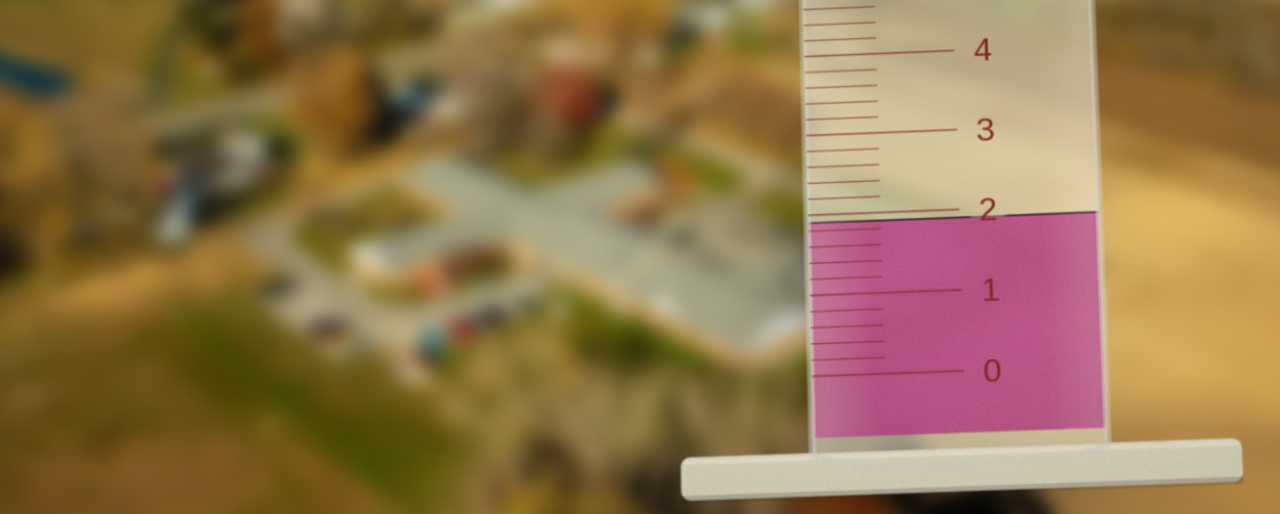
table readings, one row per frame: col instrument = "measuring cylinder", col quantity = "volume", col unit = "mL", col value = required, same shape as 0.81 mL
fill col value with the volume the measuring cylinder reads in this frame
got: 1.9 mL
